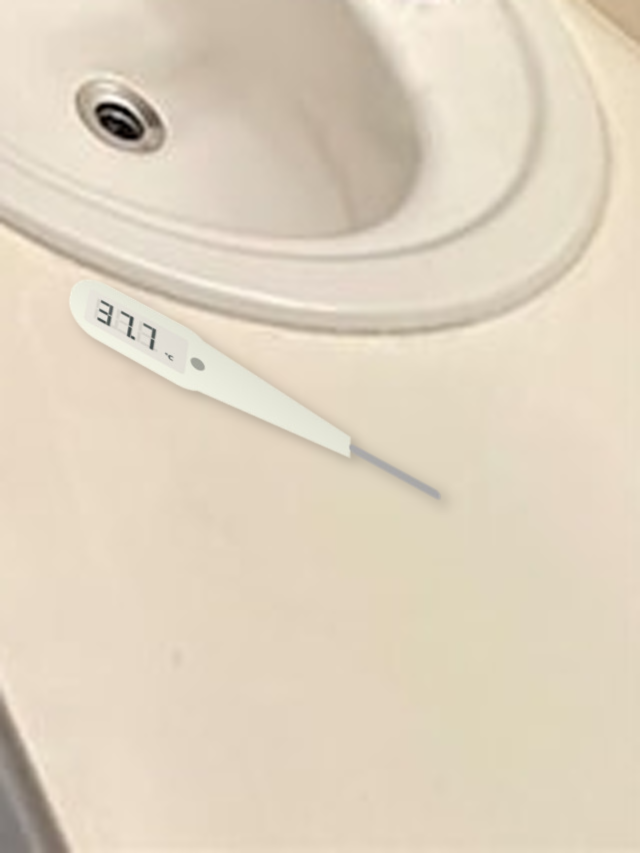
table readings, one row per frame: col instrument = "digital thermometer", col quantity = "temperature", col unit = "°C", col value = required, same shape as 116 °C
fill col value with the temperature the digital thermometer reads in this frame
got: 37.7 °C
